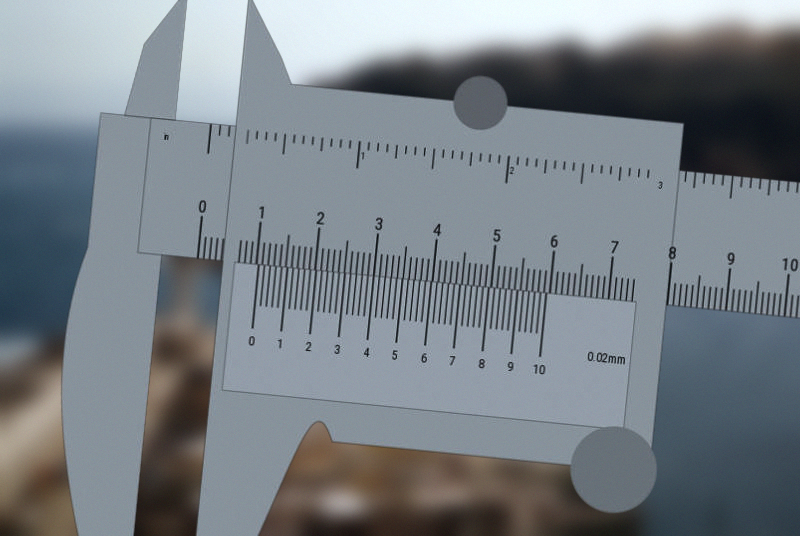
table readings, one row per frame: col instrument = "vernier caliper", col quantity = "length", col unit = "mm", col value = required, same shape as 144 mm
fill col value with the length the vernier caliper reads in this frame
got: 10.4 mm
